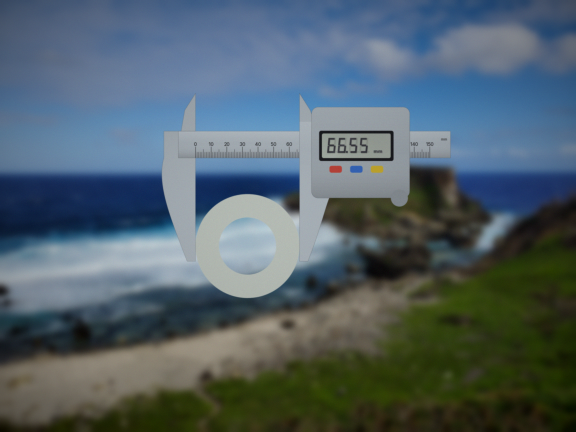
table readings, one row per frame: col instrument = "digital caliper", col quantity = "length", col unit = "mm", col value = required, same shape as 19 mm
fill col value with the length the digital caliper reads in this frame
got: 66.55 mm
